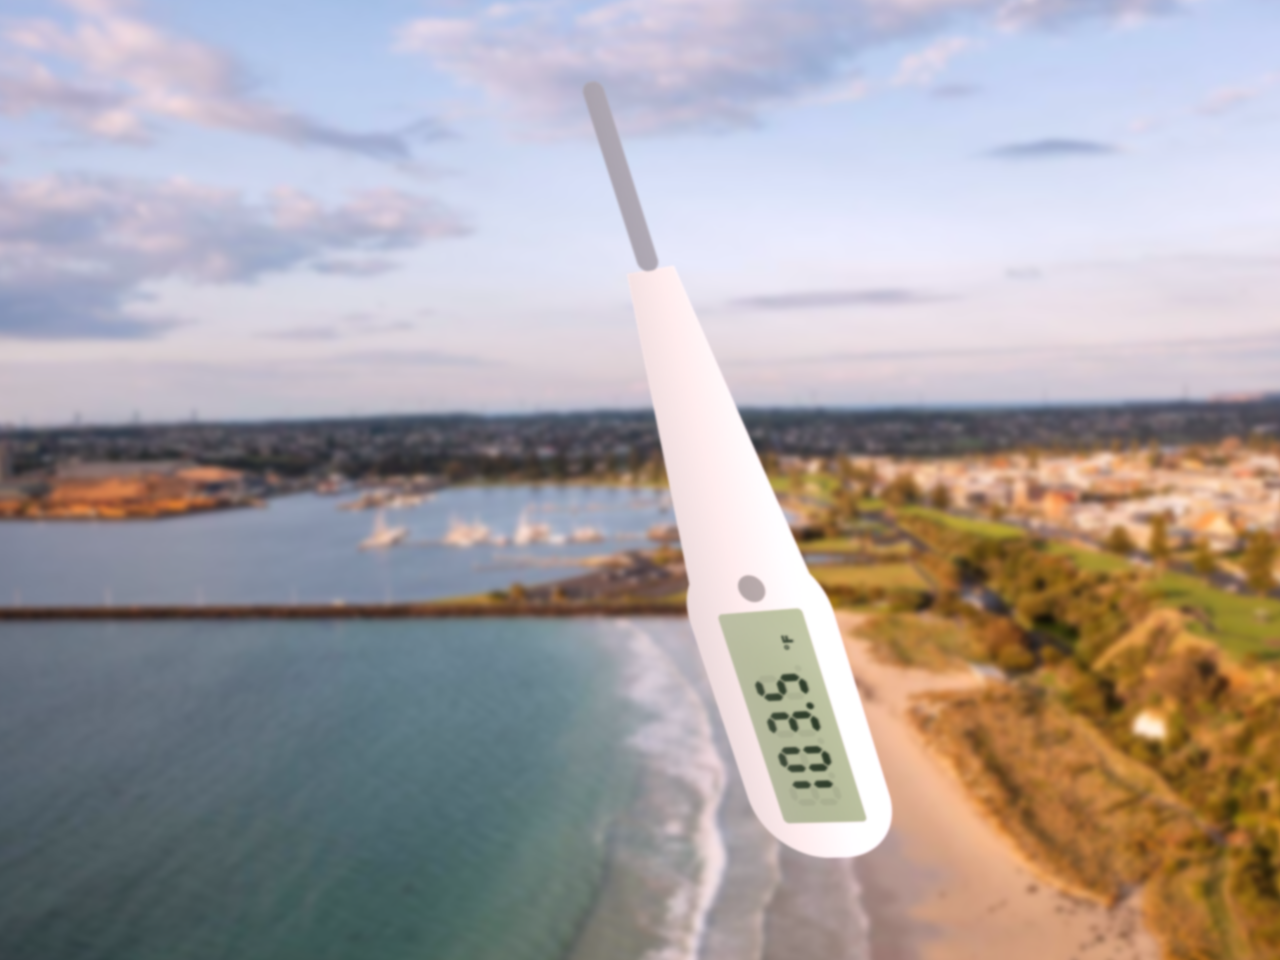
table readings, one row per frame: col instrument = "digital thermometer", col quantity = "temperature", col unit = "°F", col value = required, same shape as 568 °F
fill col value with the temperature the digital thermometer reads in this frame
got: 103.5 °F
